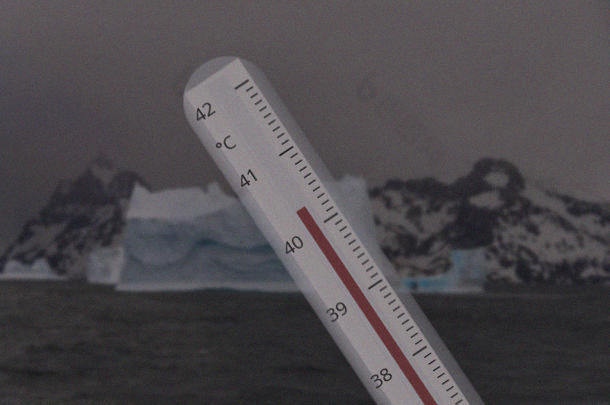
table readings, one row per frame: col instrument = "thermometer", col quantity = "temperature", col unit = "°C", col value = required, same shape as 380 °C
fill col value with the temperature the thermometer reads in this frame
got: 40.3 °C
